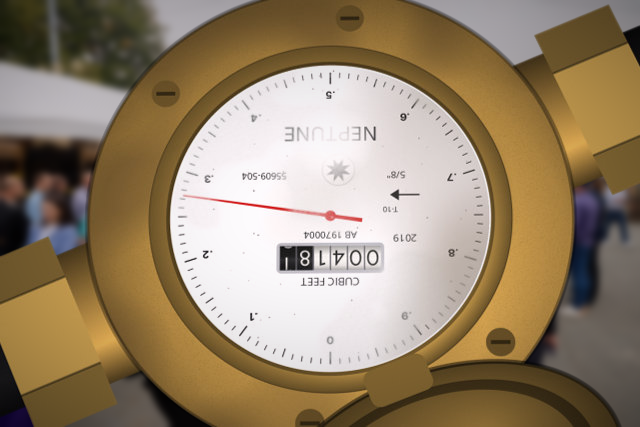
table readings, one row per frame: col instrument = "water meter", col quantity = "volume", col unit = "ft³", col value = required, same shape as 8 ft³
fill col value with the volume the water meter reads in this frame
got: 4181.27 ft³
